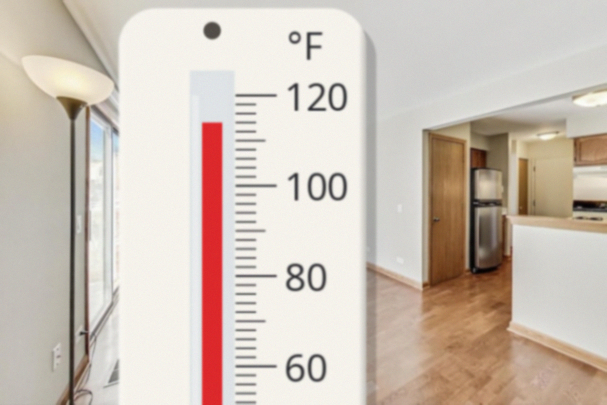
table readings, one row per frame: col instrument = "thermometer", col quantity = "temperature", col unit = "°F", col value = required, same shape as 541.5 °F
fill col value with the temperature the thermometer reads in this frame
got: 114 °F
